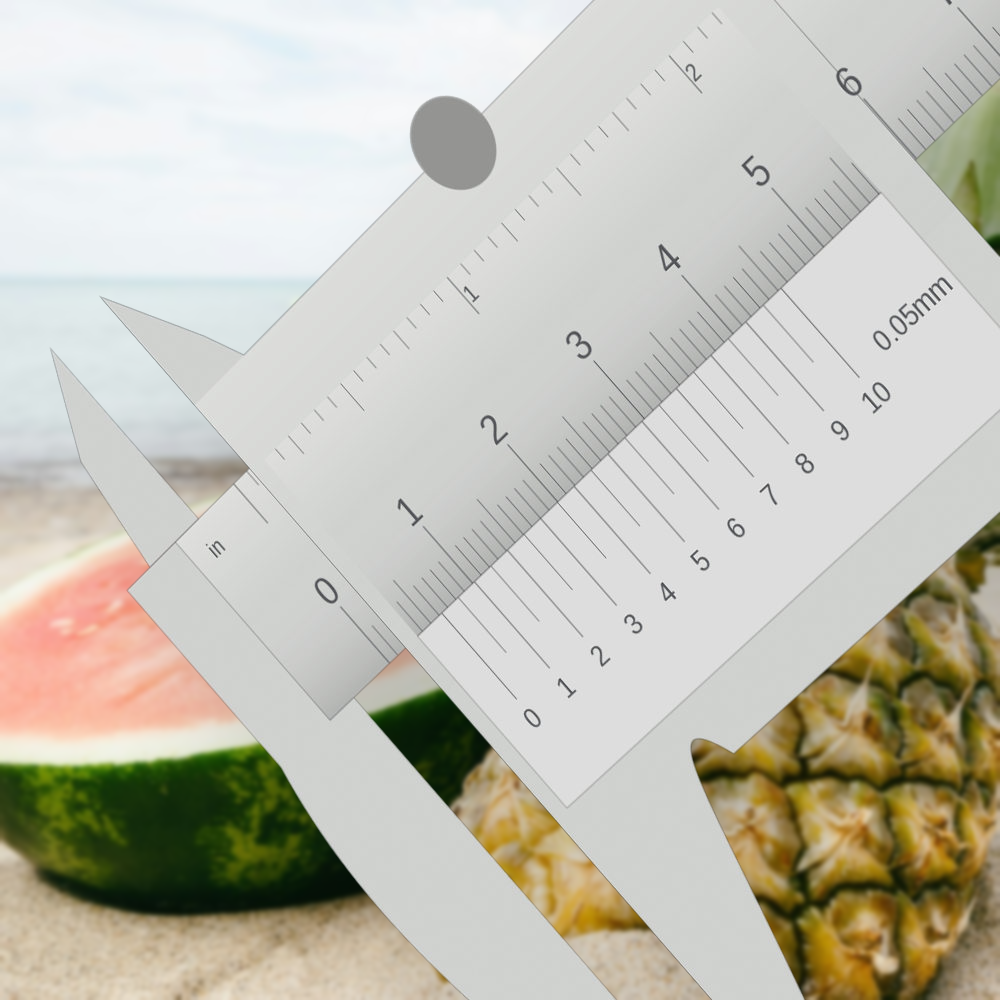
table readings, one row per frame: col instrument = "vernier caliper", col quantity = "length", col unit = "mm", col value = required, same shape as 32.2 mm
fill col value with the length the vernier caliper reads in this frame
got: 6.3 mm
